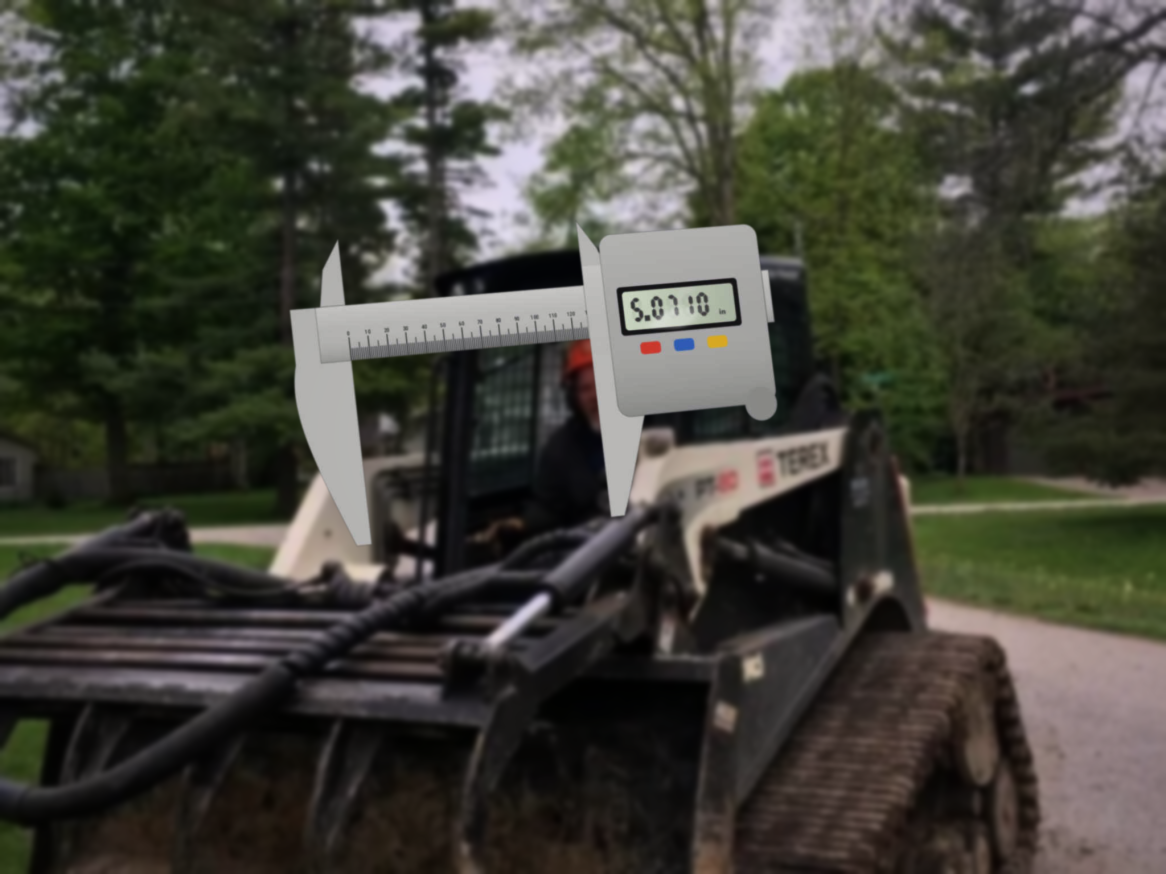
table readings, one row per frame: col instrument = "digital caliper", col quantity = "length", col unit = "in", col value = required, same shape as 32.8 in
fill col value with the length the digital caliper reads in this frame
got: 5.0710 in
